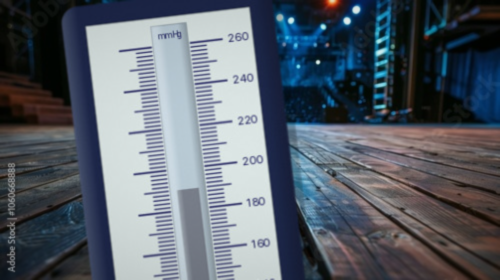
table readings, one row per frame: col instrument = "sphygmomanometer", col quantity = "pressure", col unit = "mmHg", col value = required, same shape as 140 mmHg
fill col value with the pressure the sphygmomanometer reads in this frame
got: 190 mmHg
